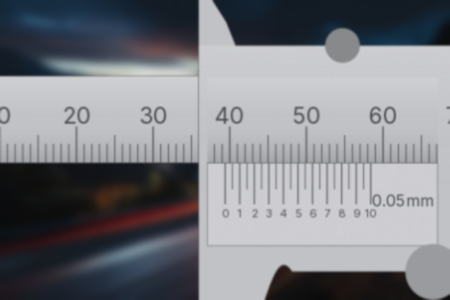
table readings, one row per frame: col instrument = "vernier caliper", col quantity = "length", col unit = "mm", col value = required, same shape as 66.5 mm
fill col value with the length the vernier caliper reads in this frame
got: 39.4 mm
